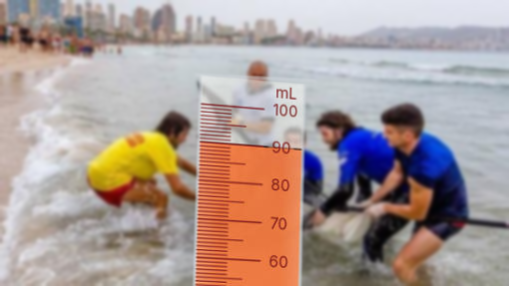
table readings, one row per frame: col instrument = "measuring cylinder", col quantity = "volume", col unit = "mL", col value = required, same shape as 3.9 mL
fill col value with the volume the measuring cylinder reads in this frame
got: 90 mL
